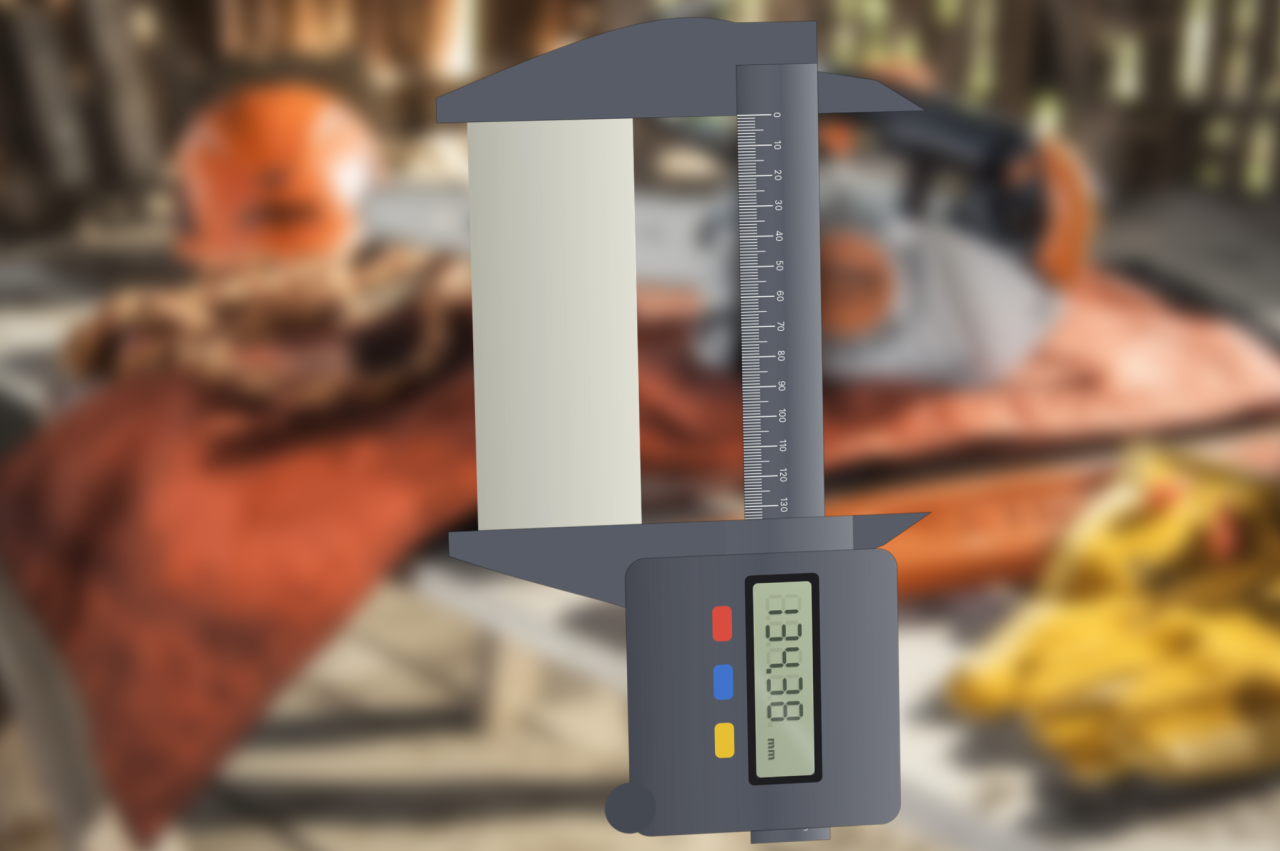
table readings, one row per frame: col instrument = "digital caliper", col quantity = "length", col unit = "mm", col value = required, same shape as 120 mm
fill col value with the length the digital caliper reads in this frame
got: 134.38 mm
